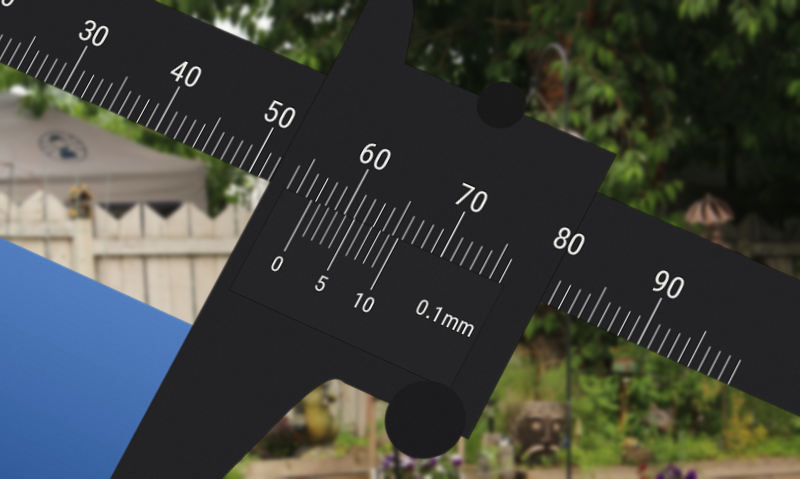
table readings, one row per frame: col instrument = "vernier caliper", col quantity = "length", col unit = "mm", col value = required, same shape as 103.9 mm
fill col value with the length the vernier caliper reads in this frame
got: 56.6 mm
